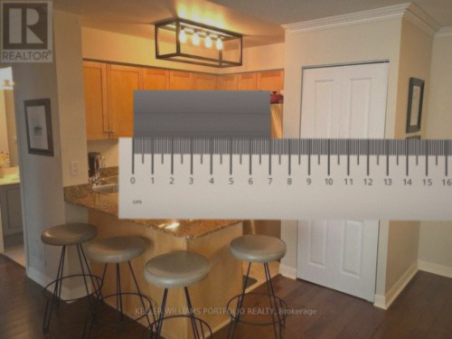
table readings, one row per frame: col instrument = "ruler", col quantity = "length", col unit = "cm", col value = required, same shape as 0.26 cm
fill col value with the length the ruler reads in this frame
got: 7 cm
